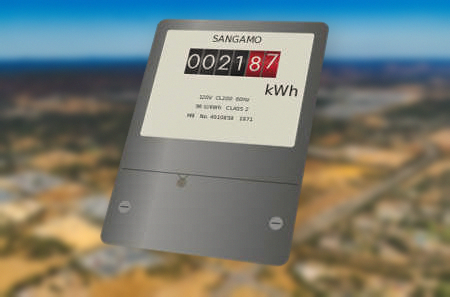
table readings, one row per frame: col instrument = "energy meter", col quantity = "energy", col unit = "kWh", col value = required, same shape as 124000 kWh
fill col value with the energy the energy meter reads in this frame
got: 21.87 kWh
